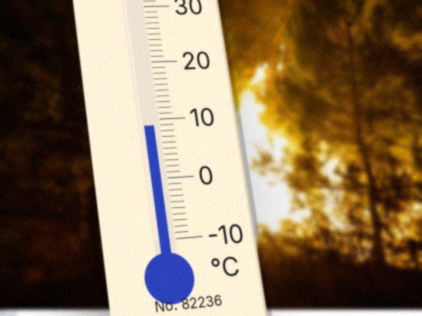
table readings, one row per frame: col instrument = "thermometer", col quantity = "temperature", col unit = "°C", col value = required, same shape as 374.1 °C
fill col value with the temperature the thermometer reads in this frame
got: 9 °C
